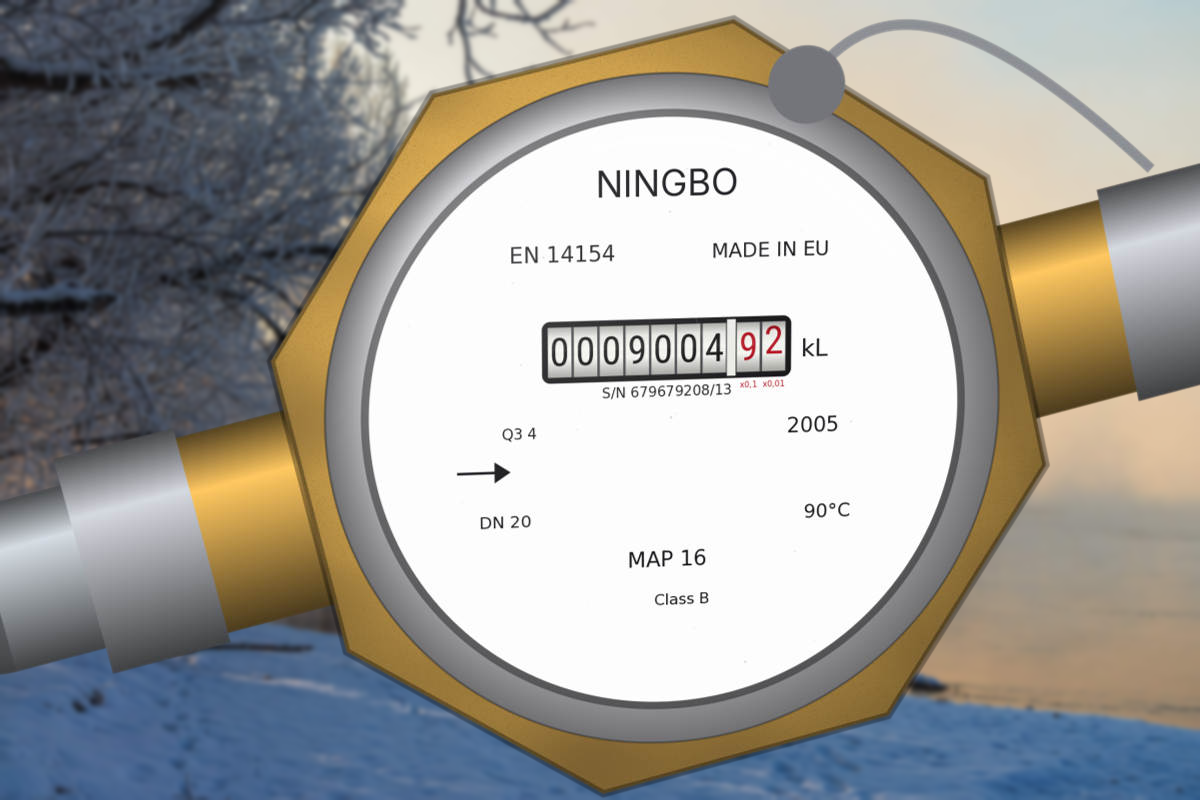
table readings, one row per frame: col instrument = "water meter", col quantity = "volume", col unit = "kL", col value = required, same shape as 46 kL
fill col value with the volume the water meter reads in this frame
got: 9004.92 kL
